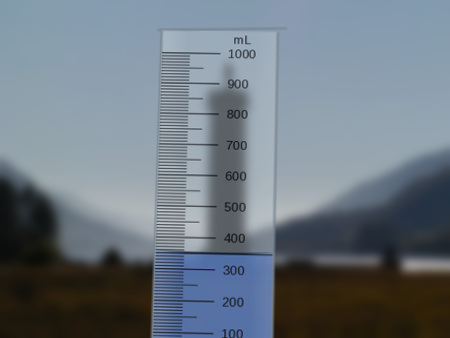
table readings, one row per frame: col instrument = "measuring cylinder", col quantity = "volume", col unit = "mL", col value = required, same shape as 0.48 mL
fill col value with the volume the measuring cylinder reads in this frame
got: 350 mL
